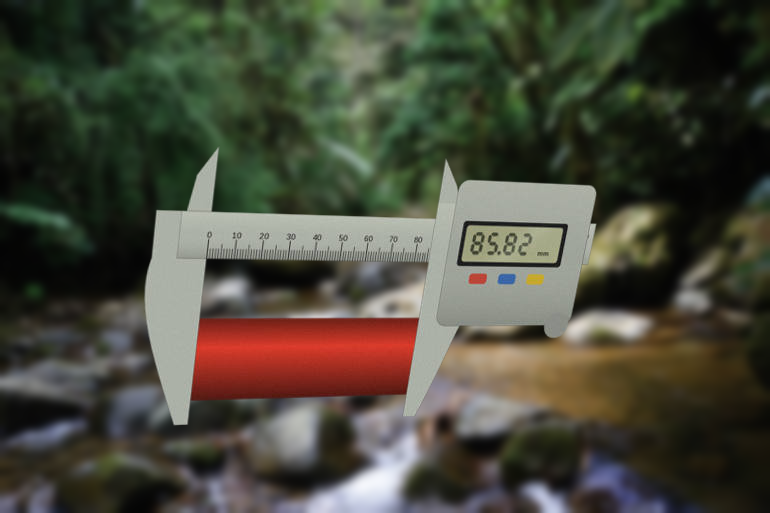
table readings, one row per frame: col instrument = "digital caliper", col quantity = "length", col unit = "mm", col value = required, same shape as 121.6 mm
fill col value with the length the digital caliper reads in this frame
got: 85.82 mm
